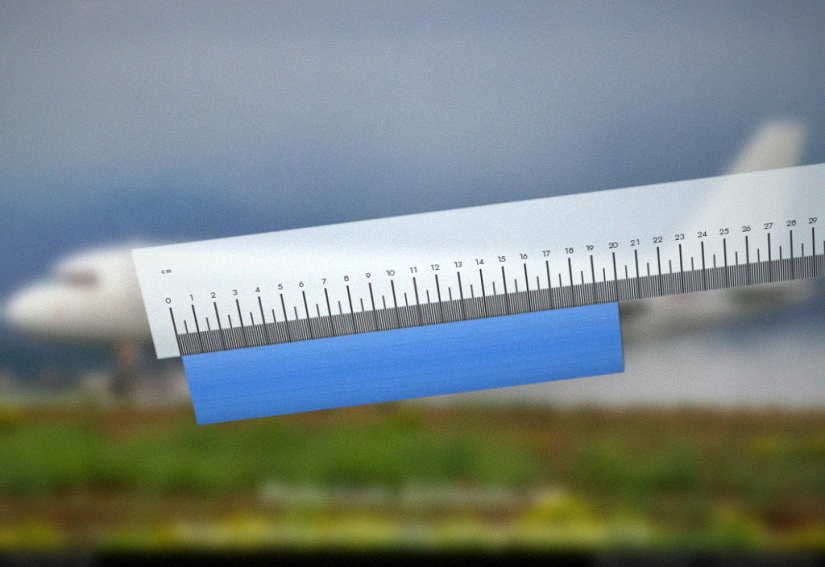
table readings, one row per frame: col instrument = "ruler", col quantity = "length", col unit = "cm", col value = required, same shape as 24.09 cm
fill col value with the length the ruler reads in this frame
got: 20 cm
